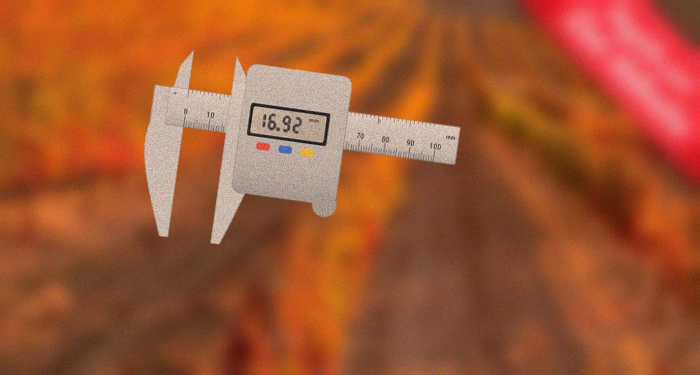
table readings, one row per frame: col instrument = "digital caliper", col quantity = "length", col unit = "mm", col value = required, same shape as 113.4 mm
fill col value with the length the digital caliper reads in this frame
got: 16.92 mm
